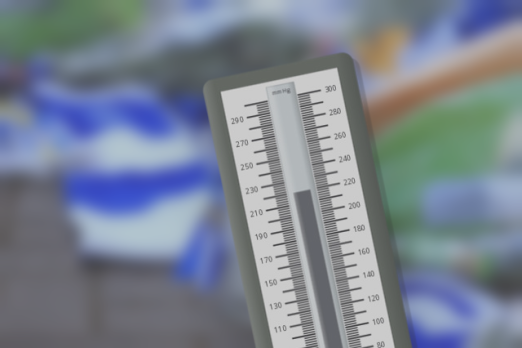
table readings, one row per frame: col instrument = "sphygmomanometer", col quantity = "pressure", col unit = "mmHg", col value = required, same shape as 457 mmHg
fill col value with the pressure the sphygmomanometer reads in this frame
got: 220 mmHg
